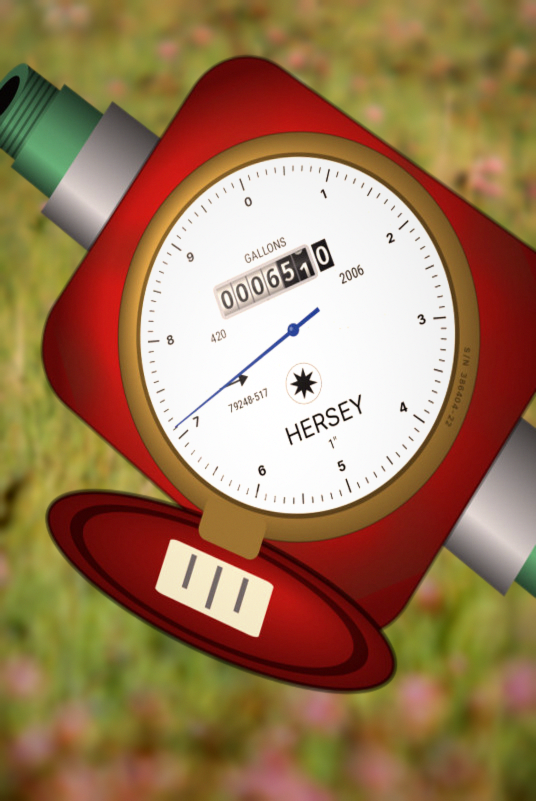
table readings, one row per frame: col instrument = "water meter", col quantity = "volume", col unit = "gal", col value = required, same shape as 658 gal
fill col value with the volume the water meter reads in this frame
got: 6507.1 gal
